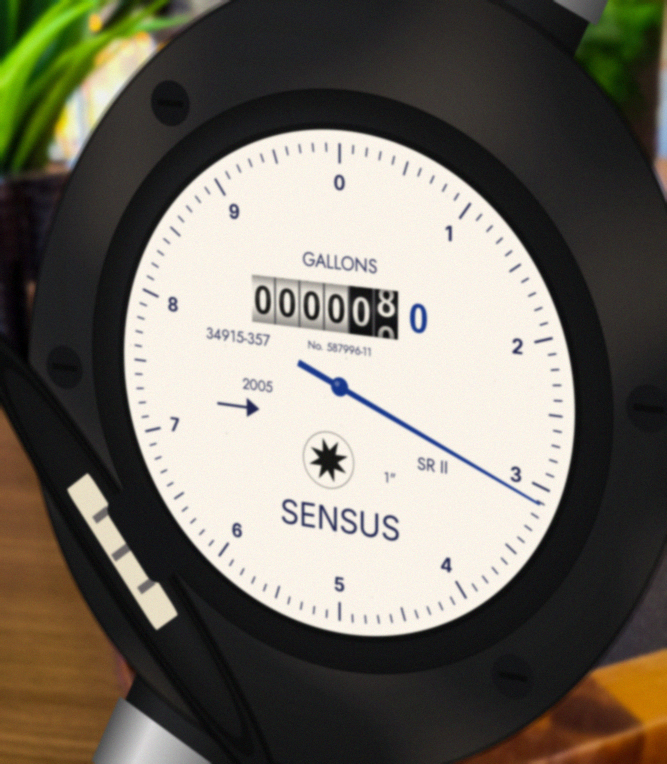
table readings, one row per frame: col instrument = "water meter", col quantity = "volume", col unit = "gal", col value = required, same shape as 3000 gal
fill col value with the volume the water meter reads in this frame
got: 83.1 gal
